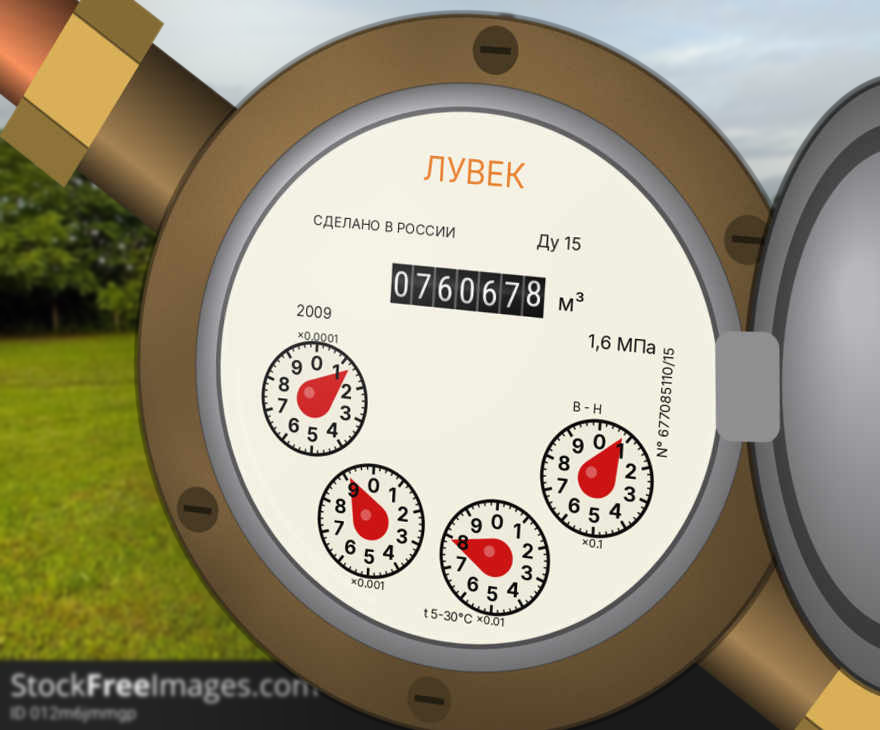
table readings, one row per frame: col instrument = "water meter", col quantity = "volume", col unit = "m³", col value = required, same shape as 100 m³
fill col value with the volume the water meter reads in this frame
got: 760678.0791 m³
